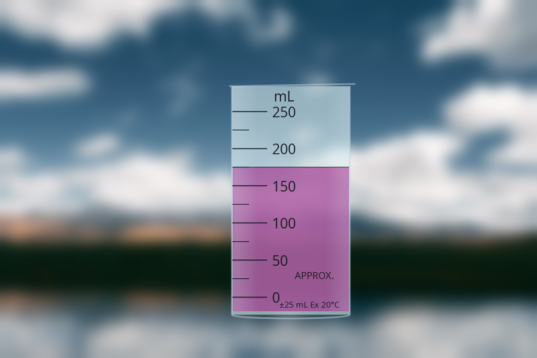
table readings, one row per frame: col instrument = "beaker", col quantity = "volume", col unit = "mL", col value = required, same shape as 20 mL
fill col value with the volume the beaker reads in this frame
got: 175 mL
